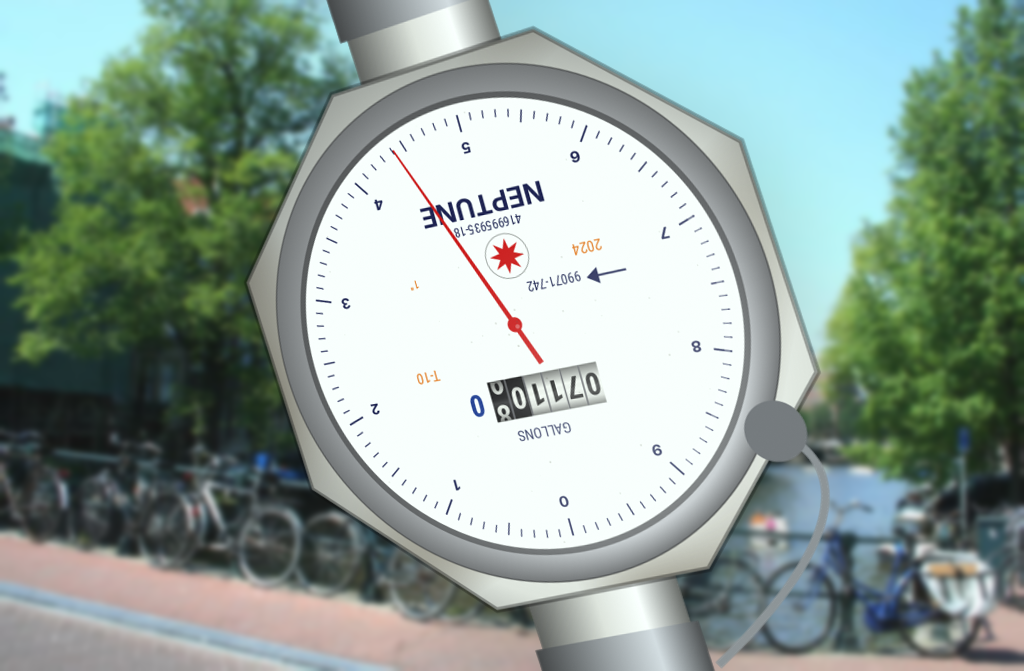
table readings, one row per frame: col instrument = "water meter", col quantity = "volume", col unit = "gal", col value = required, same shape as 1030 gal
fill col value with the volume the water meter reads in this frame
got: 711084.4 gal
